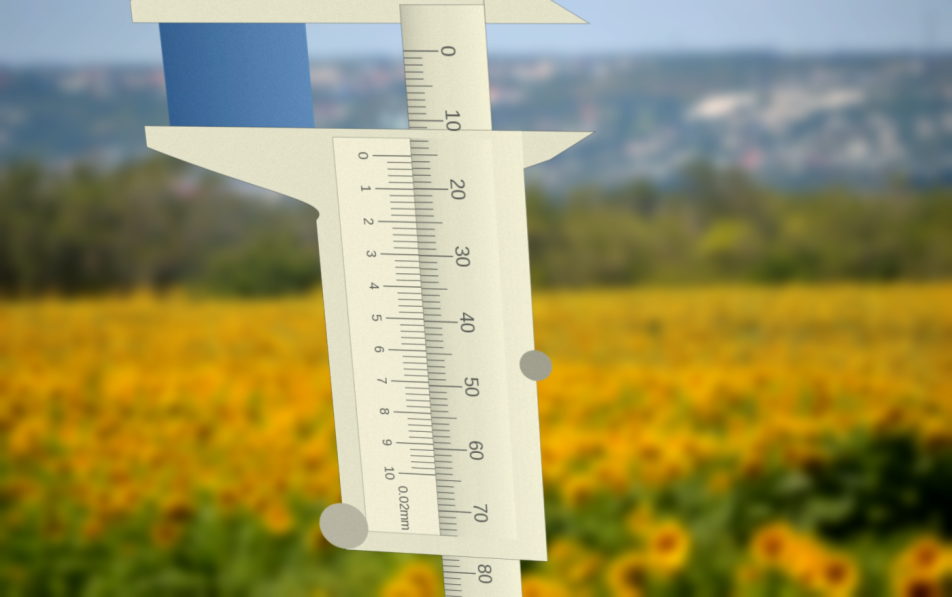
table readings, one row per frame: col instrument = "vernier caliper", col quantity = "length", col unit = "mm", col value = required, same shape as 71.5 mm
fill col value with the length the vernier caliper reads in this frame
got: 15.2 mm
